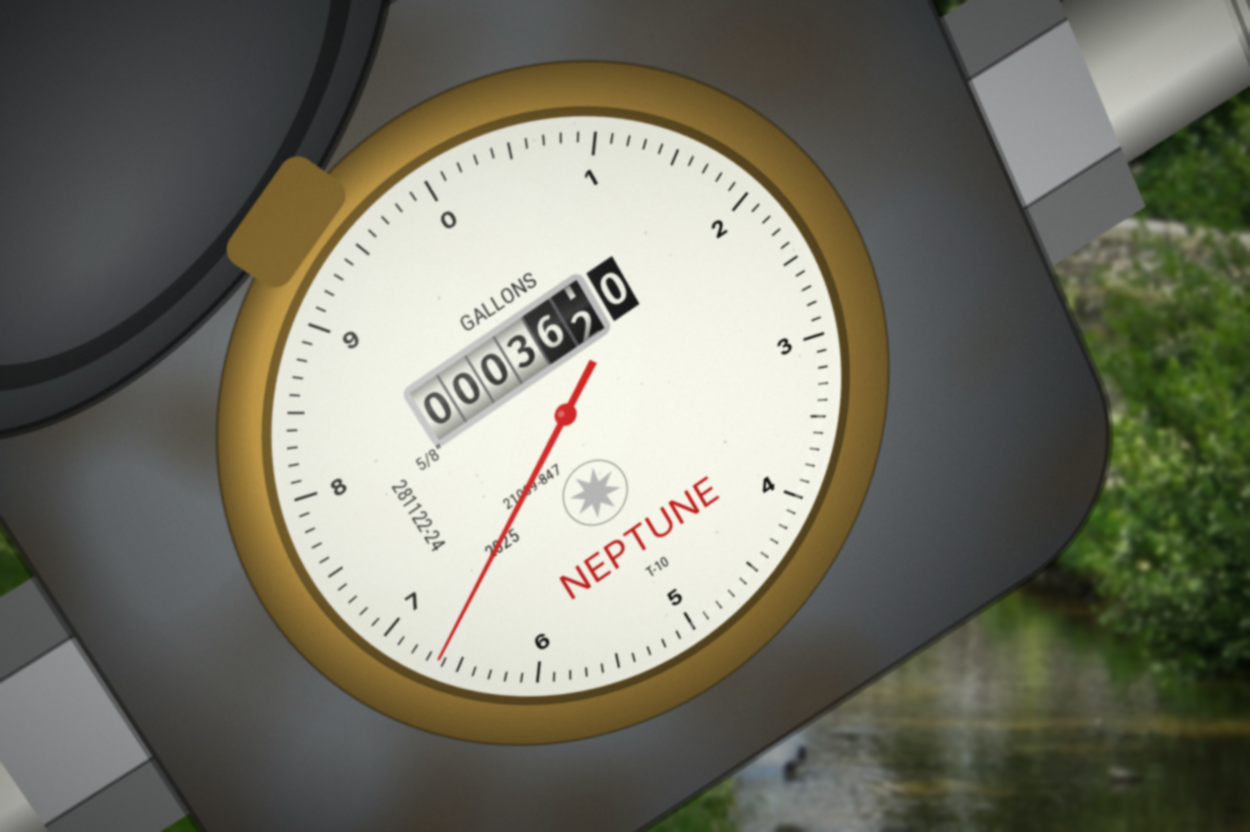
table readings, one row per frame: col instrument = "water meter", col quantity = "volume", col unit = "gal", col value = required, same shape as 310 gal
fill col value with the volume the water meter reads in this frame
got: 3616.6 gal
